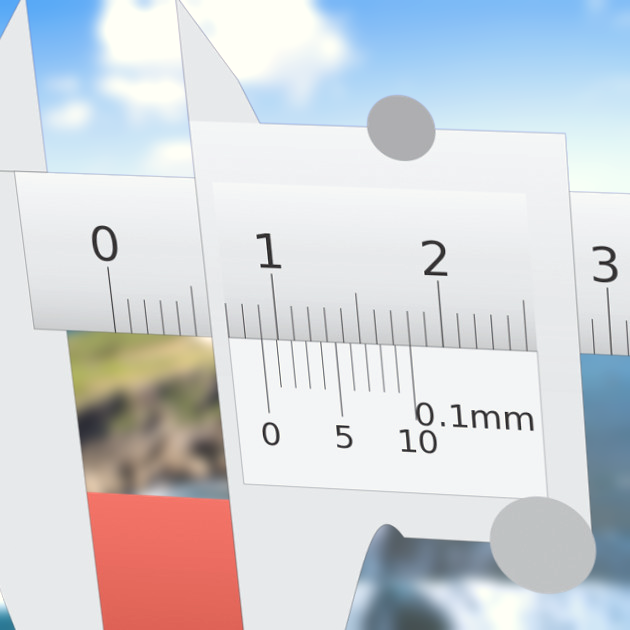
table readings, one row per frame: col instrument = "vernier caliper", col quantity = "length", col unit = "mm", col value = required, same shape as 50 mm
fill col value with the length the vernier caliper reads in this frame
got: 9.0 mm
